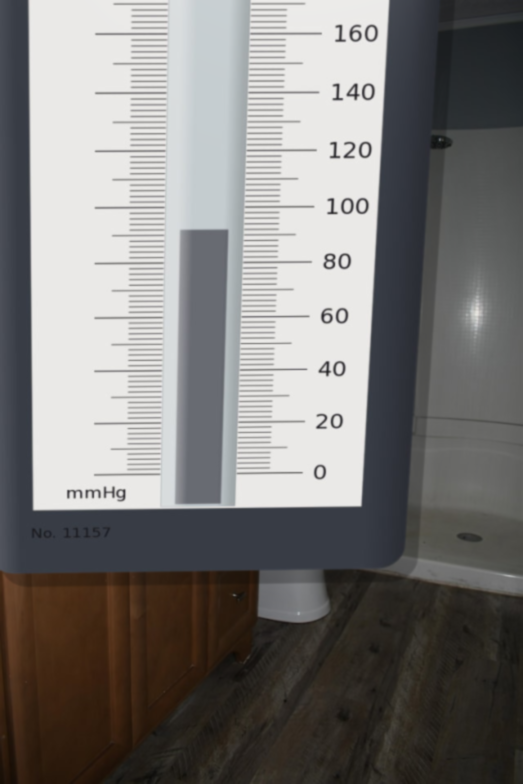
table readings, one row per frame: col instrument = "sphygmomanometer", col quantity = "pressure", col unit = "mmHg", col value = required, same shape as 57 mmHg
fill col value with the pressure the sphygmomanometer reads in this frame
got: 92 mmHg
